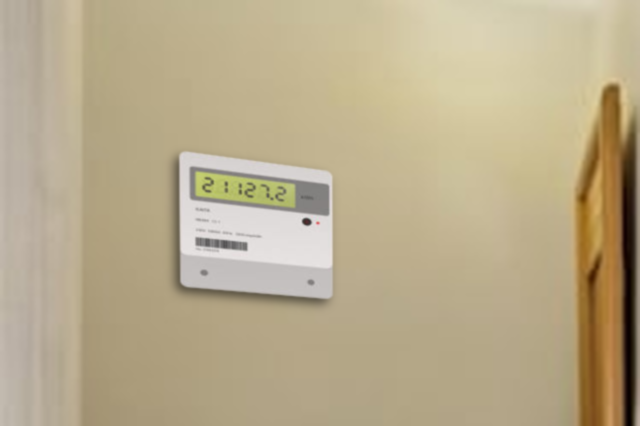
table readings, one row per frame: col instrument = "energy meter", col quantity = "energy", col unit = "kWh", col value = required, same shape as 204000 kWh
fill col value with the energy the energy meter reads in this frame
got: 21127.2 kWh
